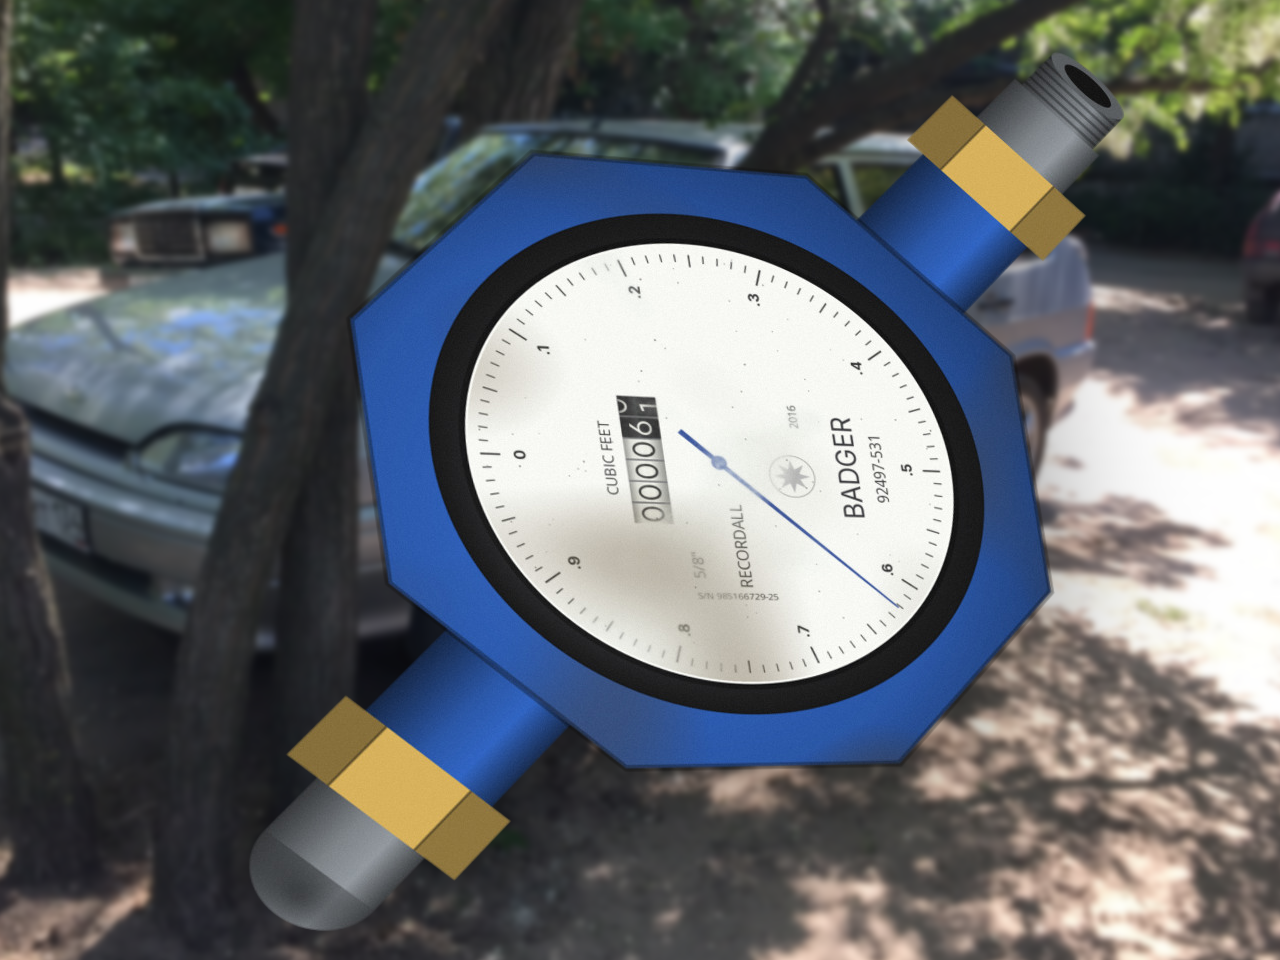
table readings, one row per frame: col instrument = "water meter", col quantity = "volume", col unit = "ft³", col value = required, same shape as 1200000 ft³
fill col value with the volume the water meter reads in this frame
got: 60.62 ft³
